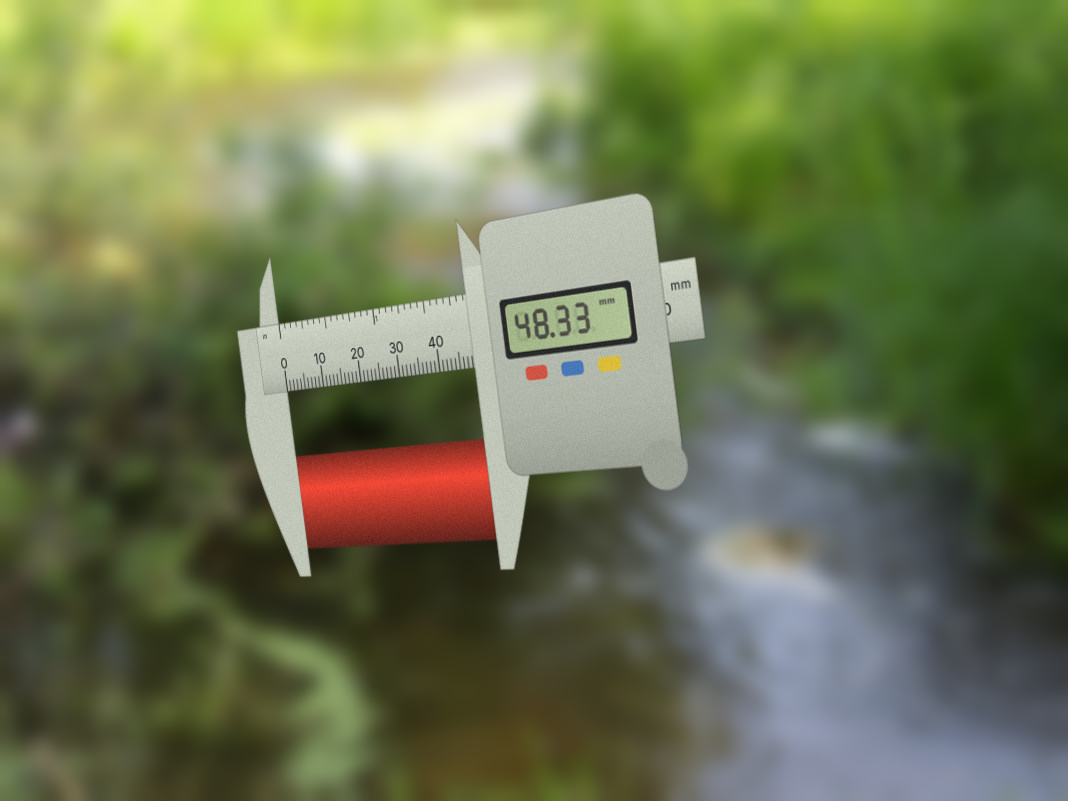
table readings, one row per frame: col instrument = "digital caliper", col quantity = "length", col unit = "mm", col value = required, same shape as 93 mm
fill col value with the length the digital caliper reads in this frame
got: 48.33 mm
